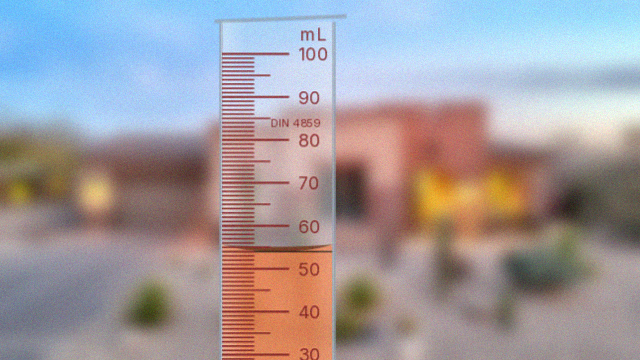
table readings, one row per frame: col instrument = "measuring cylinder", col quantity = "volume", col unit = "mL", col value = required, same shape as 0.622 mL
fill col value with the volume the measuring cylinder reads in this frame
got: 54 mL
